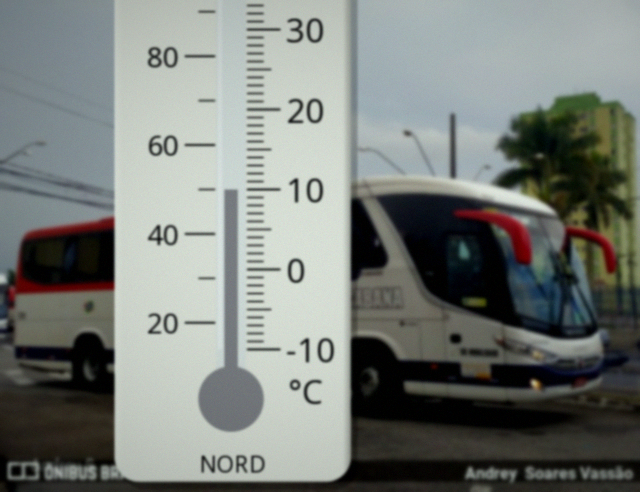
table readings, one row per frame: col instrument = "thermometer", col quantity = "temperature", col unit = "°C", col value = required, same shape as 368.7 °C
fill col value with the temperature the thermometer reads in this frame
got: 10 °C
